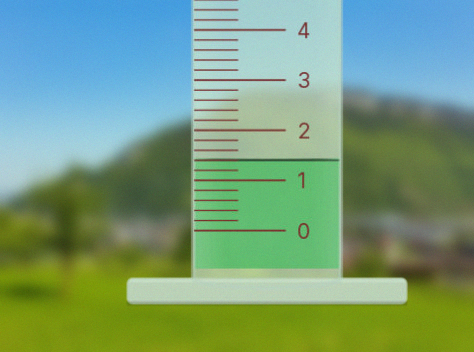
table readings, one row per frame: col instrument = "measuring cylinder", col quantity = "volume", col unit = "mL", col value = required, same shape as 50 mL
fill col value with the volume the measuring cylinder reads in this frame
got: 1.4 mL
